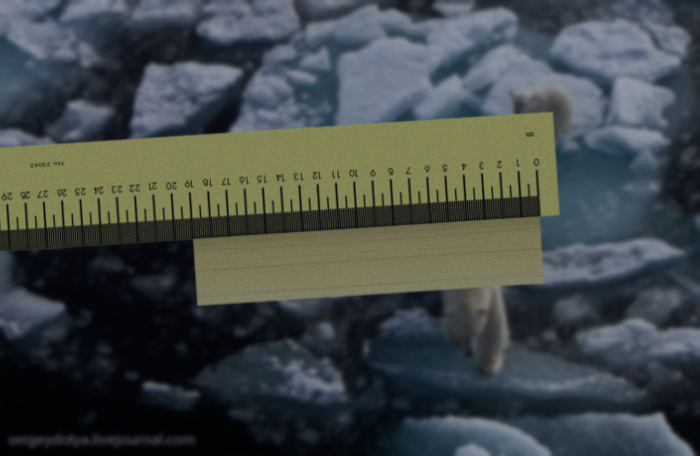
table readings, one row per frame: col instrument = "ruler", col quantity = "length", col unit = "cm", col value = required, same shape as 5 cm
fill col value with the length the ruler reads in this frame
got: 19 cm
